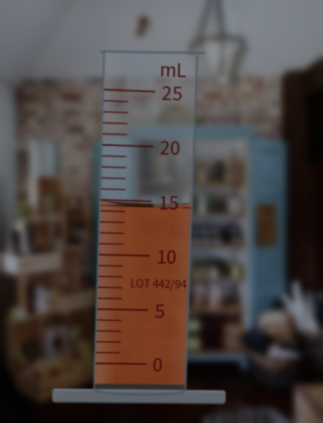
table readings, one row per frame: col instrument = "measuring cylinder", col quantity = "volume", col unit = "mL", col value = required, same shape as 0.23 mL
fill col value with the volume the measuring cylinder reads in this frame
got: 14.5 mL
